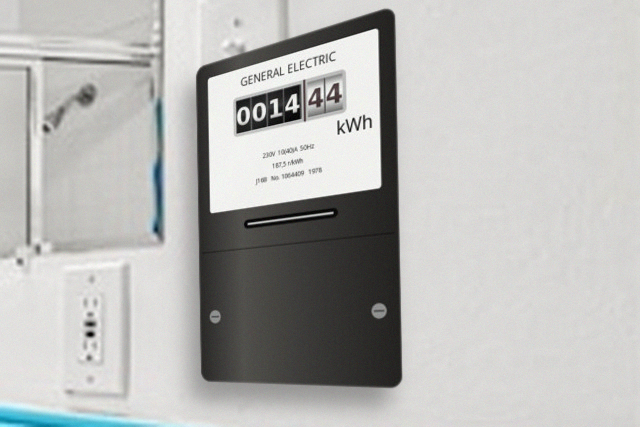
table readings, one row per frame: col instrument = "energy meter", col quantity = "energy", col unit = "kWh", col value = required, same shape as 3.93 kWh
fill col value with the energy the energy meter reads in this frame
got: 14.44 kWh
